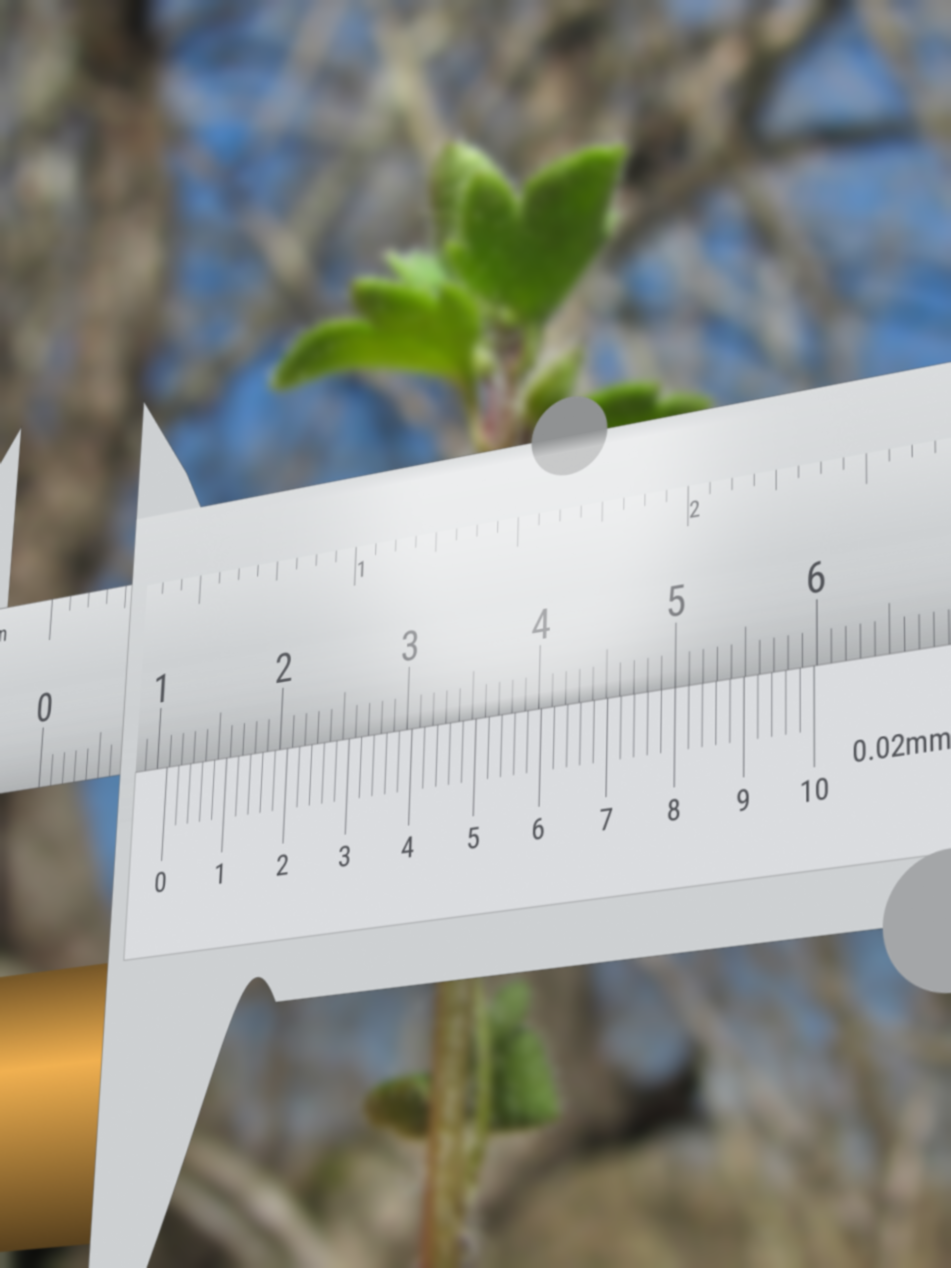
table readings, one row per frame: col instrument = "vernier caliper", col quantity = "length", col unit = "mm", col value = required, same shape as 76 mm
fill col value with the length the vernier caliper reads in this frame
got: 10.8 mm
